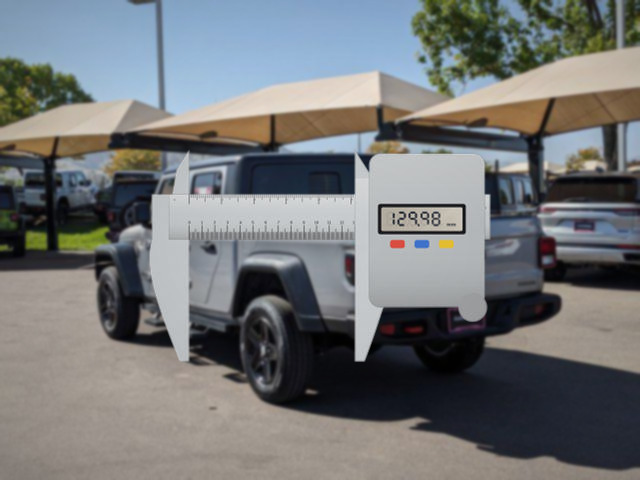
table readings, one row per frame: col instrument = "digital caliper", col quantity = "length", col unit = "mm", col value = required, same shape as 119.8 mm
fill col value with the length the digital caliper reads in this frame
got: 129.98 mm
